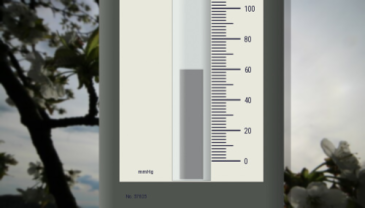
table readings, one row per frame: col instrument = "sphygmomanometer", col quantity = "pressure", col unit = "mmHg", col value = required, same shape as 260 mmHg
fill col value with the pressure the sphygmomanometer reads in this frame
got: 60 mmHg
